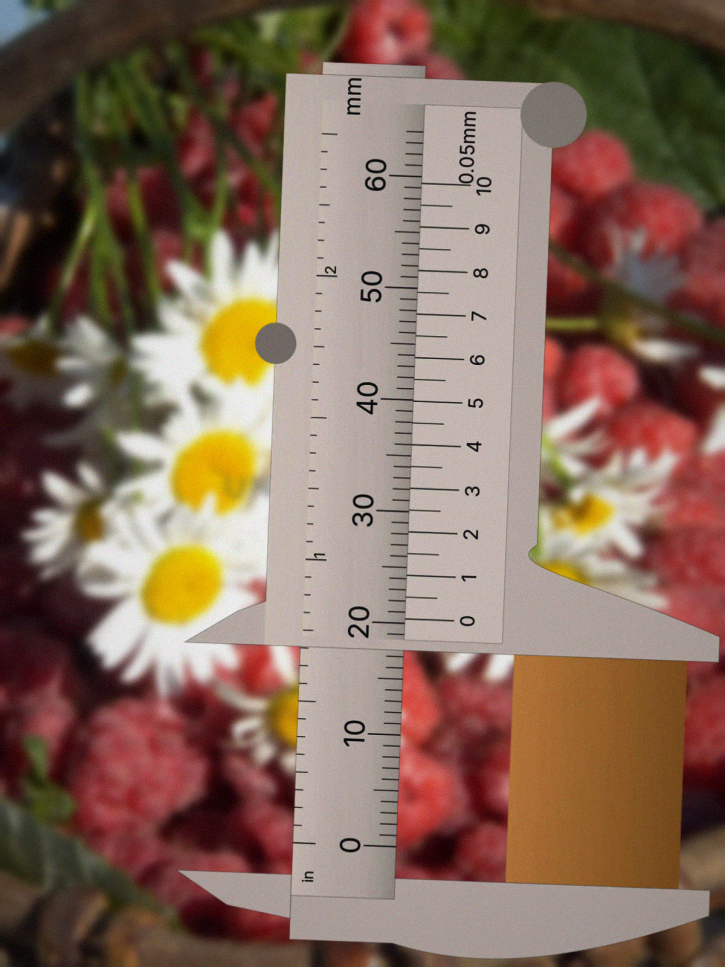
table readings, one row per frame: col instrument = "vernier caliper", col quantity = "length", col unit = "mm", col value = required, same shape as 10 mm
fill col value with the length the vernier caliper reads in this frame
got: 20.4 mm
